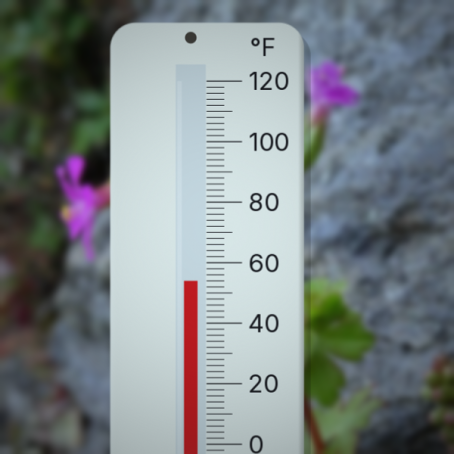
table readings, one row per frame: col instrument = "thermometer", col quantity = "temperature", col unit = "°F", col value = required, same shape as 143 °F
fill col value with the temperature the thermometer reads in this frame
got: 54 °F
